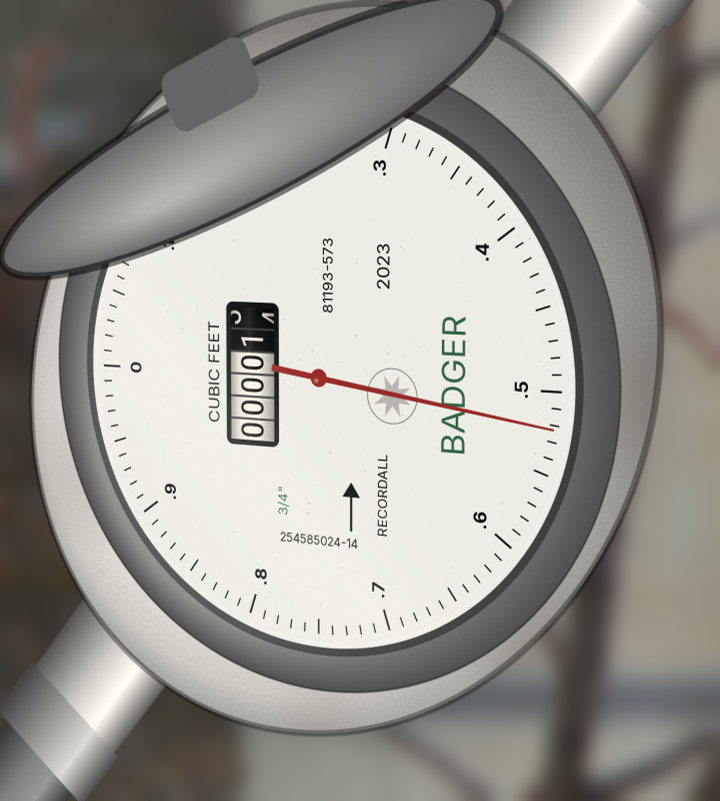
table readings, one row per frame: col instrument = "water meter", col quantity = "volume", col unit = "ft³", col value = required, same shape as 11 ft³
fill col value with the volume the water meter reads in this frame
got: 13.52 ft³
